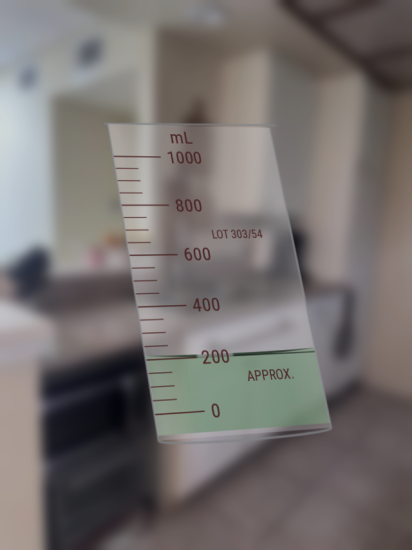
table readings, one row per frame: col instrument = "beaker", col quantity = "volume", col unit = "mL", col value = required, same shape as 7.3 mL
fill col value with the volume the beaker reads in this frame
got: 200 mL
